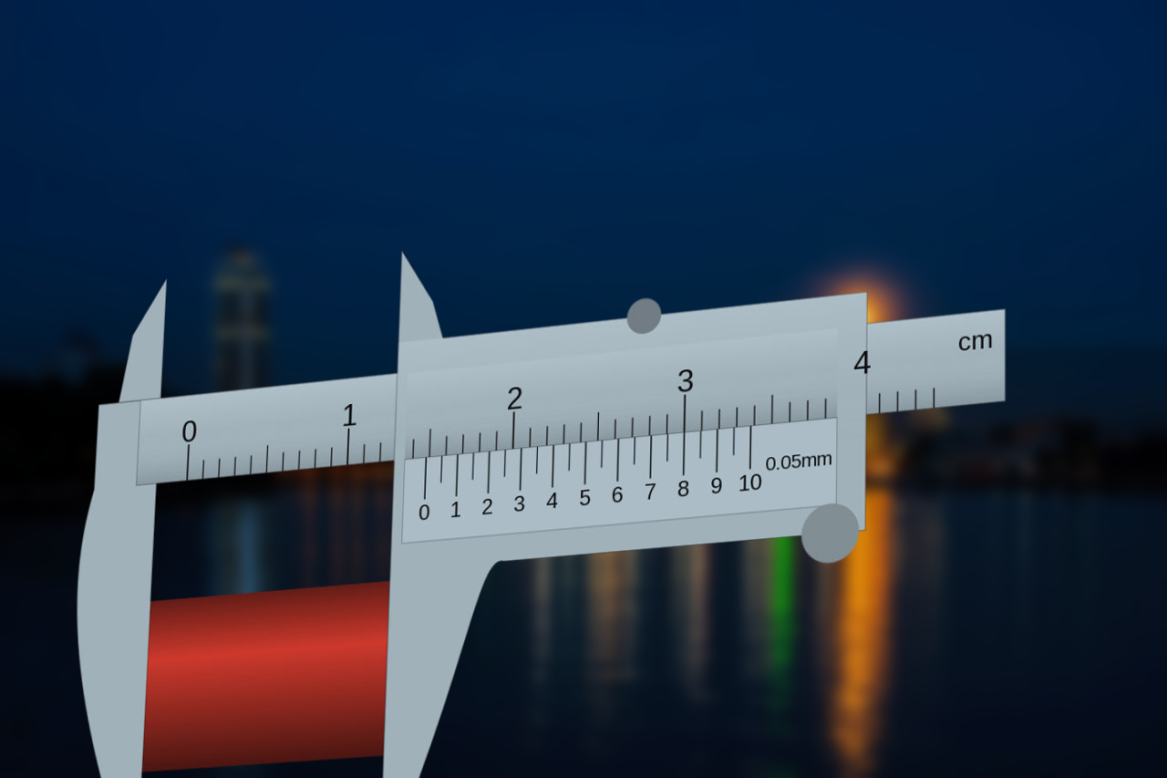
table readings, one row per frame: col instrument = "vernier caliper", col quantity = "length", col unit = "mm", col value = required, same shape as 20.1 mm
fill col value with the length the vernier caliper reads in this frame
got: 14.8 mm
